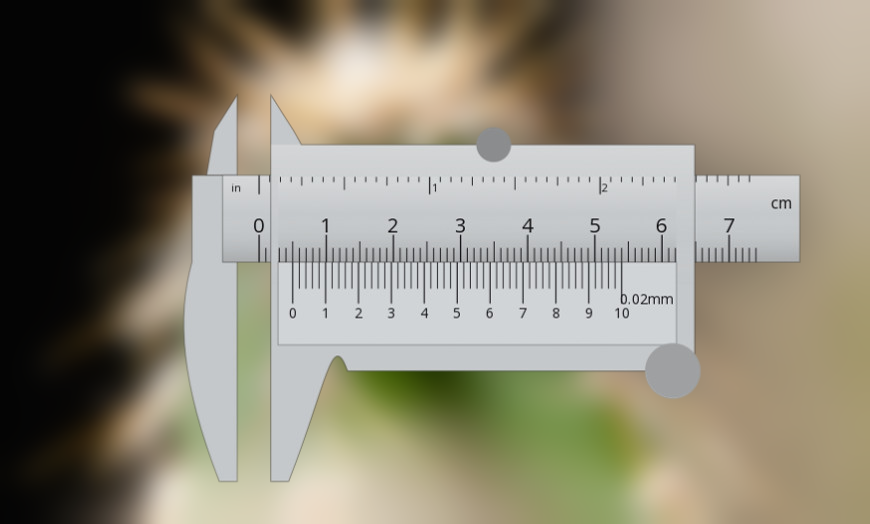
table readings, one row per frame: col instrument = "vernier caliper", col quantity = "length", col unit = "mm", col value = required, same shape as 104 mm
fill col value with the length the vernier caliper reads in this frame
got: 5.0 mm
